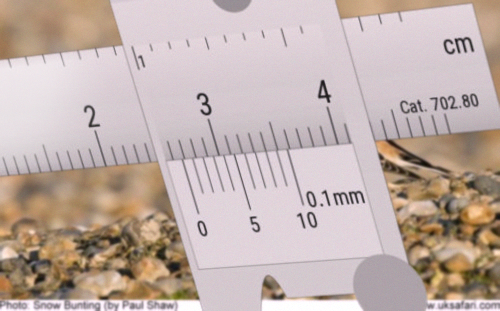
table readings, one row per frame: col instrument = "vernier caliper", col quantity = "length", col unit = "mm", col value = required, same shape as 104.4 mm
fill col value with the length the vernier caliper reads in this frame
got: 26.8 mm
